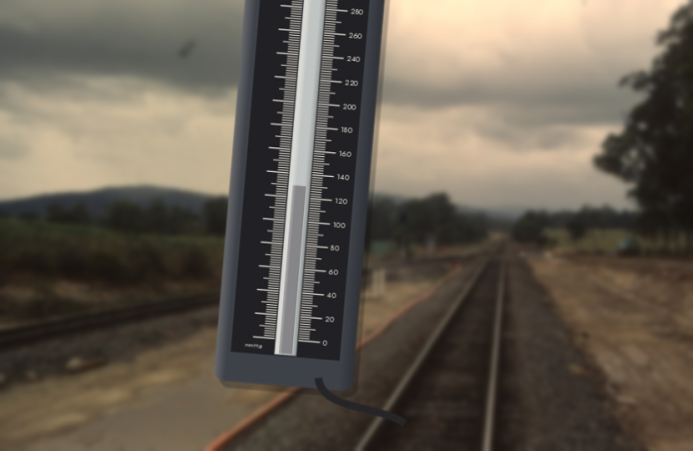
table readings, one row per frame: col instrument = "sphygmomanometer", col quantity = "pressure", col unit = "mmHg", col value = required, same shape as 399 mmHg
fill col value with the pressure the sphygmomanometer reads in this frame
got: 130 mmHg
